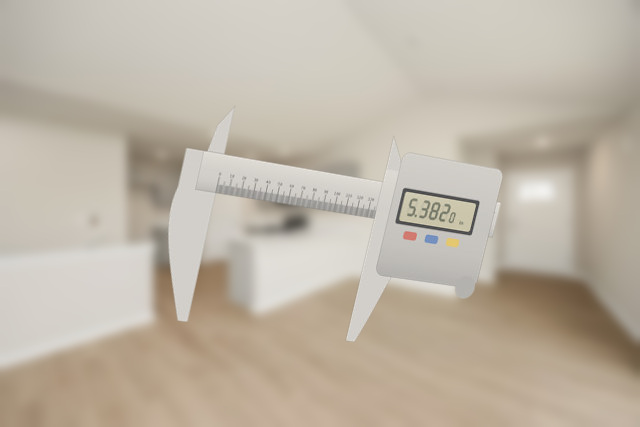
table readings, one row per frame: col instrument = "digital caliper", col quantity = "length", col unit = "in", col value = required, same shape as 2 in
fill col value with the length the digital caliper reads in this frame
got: 5.3820 in
